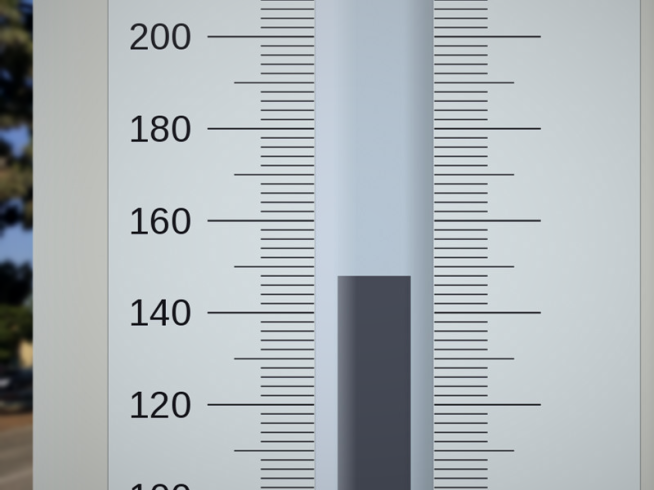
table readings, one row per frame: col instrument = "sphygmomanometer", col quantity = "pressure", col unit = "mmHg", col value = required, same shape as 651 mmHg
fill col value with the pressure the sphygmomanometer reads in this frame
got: 148 mmHg
